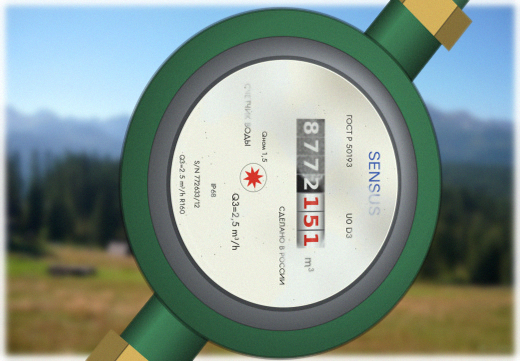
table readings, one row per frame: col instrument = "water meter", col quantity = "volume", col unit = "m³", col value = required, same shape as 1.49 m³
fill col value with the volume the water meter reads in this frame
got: 8772.151 m³
